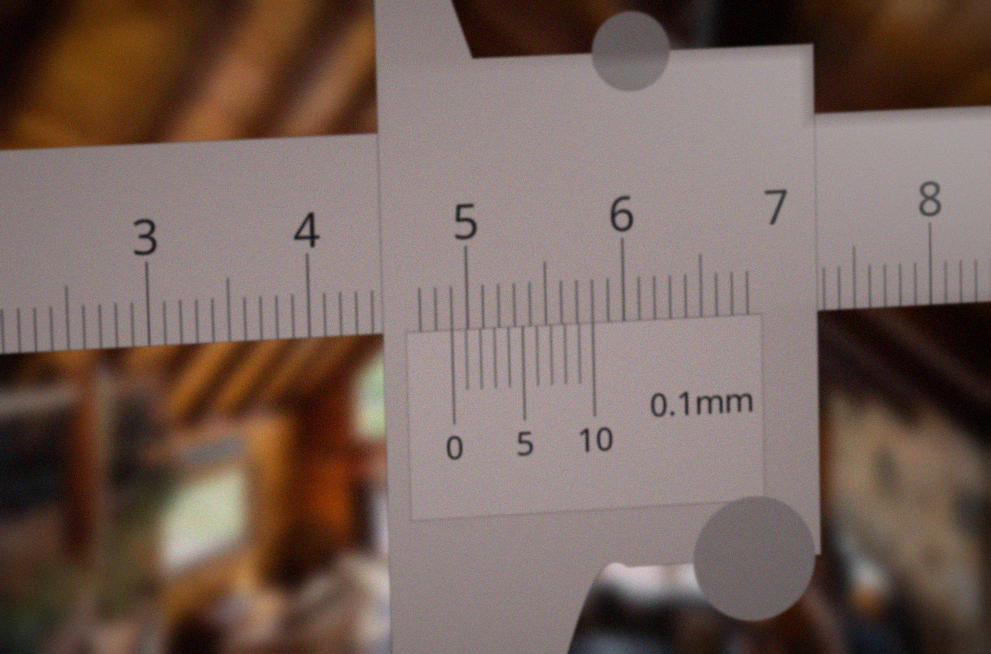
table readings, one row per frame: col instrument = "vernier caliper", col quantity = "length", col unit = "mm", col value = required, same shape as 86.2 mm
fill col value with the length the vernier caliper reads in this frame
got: 49.0 mm
